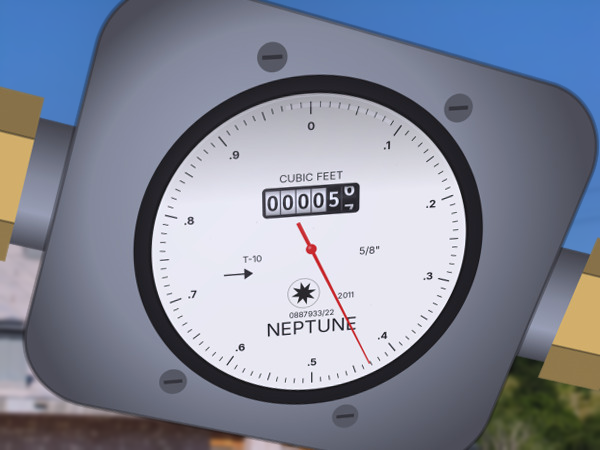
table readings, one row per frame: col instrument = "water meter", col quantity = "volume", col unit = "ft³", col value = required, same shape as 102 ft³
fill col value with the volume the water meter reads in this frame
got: 56.43 ft³
